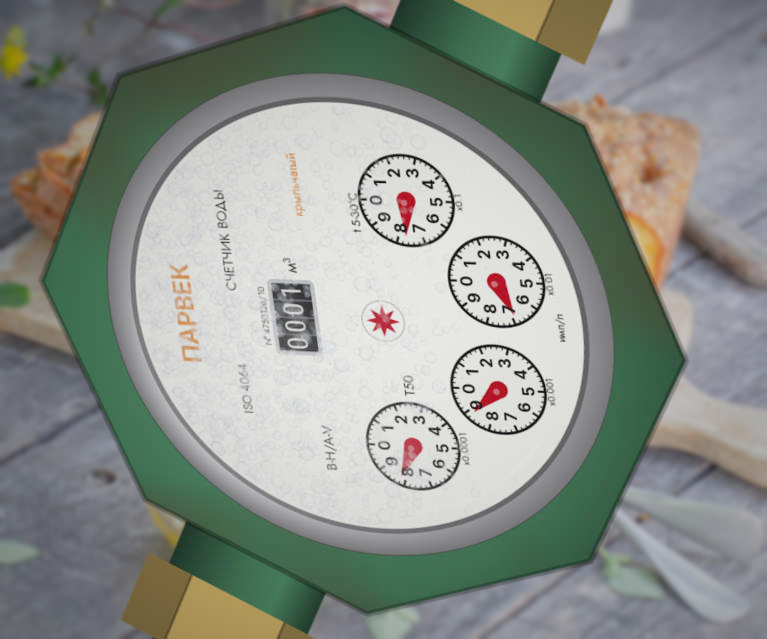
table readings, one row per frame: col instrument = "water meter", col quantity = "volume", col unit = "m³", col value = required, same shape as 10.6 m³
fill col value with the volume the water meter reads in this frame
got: 1.7688 m³
